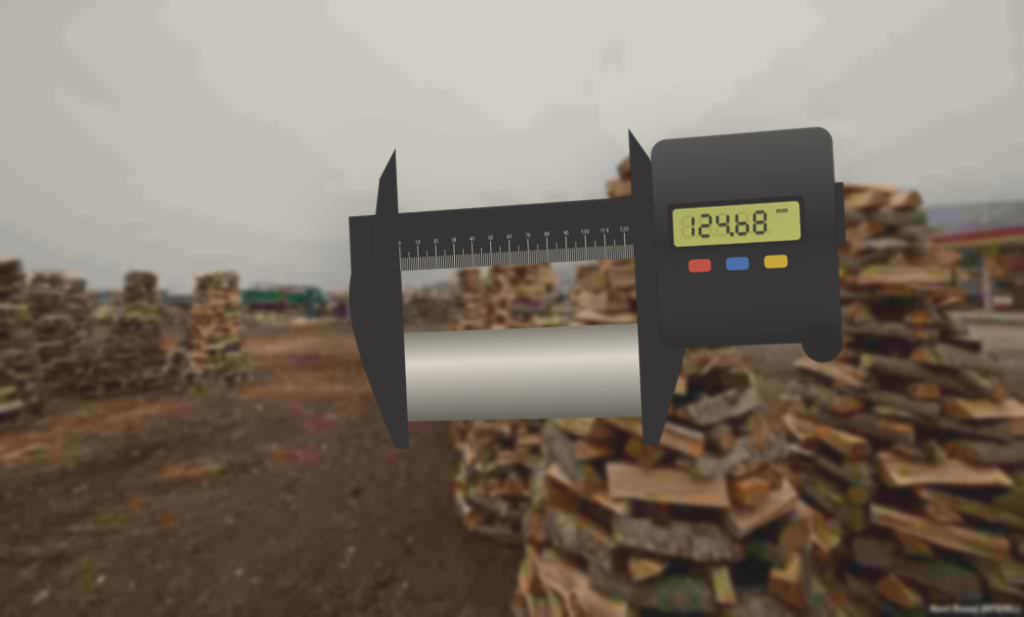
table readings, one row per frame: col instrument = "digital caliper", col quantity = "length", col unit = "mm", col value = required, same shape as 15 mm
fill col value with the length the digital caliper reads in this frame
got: 124.68 mm
